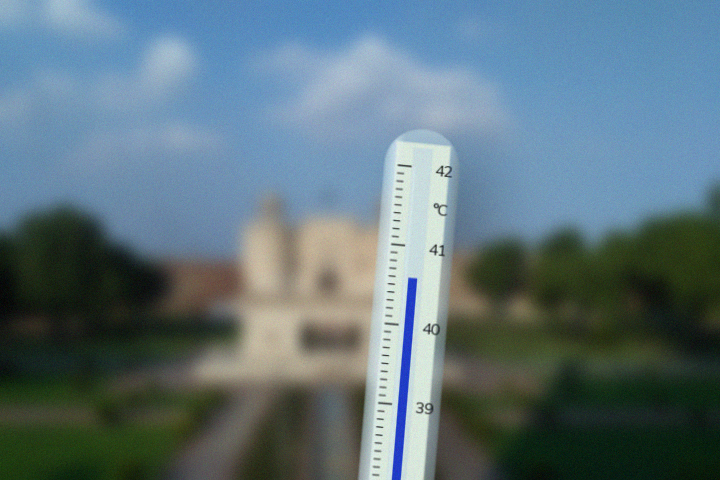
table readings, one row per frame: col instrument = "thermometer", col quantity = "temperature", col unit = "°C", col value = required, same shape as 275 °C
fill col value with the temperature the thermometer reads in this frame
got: 40.6 °C
